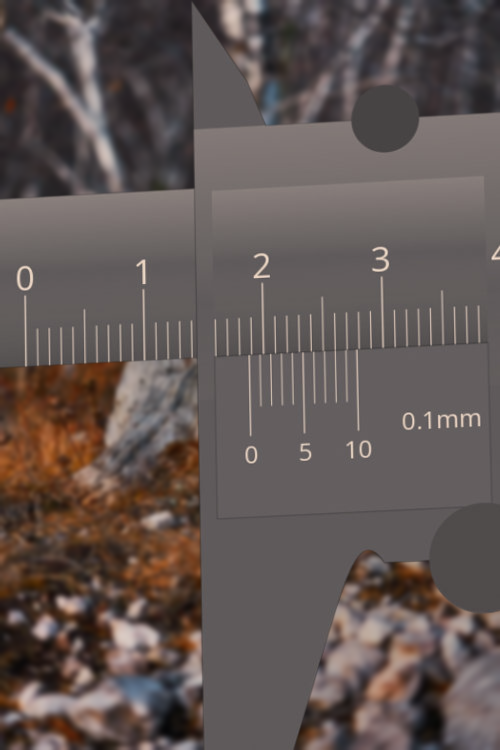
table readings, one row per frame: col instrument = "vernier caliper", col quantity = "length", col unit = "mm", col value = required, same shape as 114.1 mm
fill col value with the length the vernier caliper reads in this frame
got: 18.8 mm
